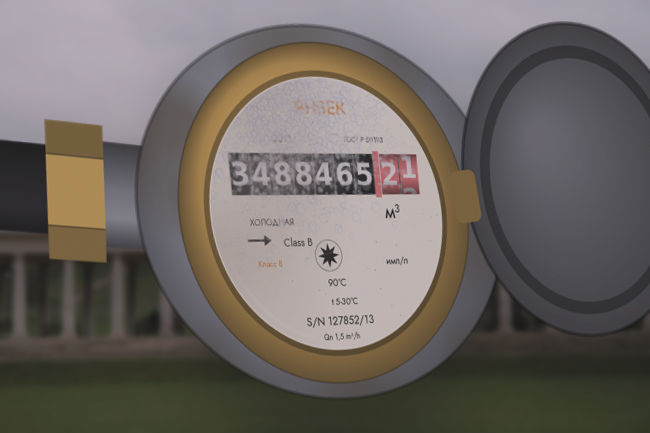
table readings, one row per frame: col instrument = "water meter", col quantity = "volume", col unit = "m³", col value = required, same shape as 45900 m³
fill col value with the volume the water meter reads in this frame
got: 3488465.21 m³
